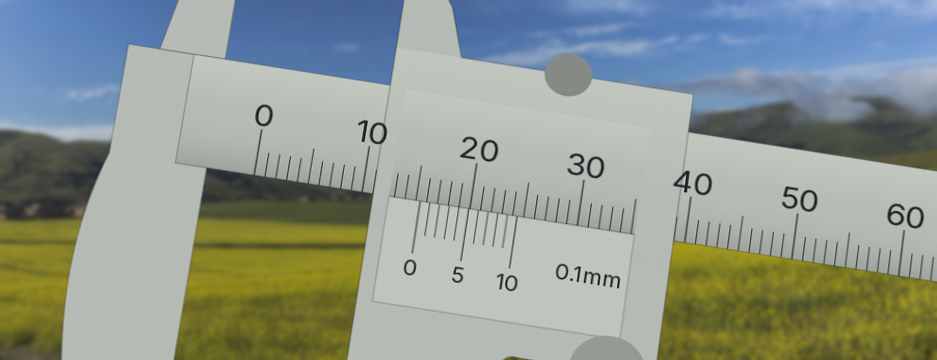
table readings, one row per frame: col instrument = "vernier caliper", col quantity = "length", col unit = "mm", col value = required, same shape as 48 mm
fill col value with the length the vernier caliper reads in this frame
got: 15.4 mm
